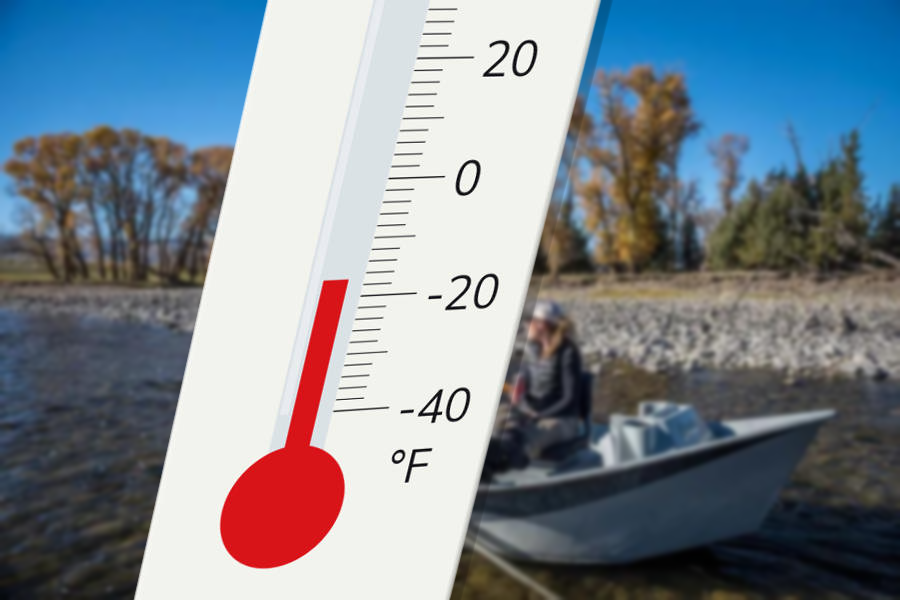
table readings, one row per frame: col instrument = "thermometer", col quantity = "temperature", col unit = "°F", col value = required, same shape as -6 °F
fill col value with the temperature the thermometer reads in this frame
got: -17 °F
